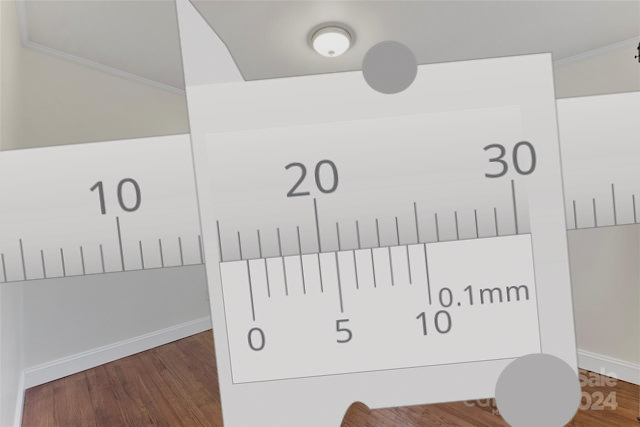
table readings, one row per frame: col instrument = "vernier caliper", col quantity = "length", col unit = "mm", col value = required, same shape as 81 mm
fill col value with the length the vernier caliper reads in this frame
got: 16.3 mm
